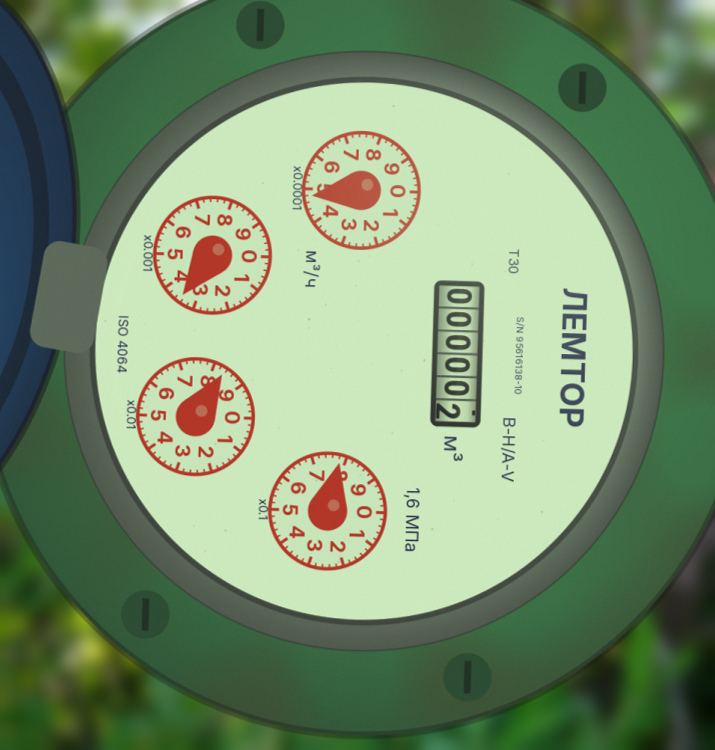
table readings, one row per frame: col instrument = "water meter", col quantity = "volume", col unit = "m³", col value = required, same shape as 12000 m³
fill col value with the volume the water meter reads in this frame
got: 1.7834 m³
